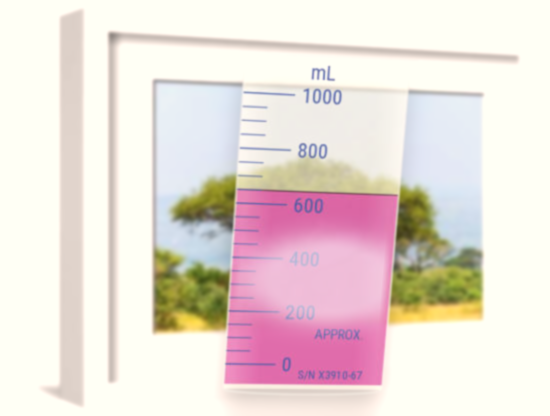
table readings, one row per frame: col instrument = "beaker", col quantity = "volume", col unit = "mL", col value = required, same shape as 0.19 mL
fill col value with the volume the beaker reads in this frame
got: 650 mL
